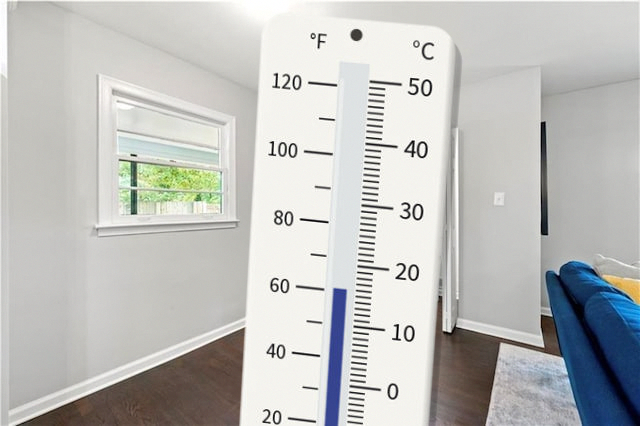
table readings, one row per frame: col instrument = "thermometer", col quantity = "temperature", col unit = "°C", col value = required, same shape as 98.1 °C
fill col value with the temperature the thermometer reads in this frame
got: 16 °C
